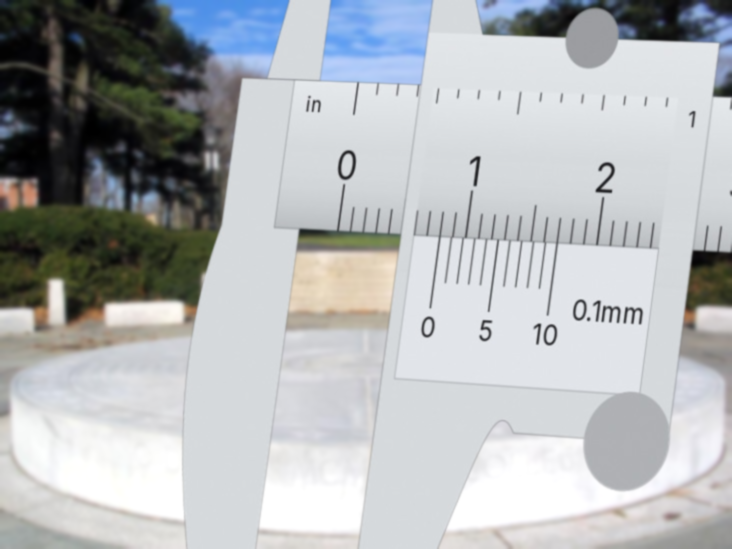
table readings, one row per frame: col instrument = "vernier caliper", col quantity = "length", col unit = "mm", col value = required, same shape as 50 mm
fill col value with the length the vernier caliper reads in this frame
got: 8.0 mm
